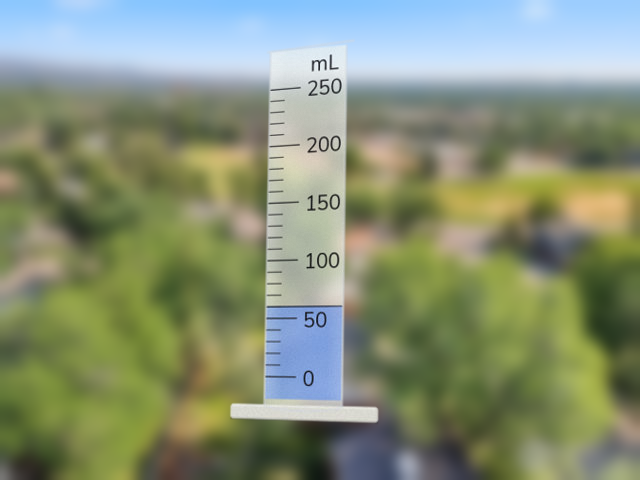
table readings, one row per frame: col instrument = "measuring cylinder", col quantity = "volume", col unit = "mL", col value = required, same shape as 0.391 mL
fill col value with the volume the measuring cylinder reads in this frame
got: 60 mL
